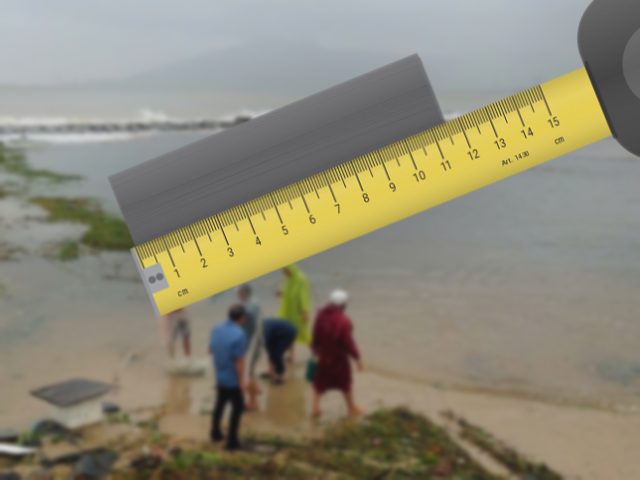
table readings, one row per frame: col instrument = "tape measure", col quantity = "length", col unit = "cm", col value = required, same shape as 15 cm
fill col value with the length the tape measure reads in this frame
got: 11.5 cm
